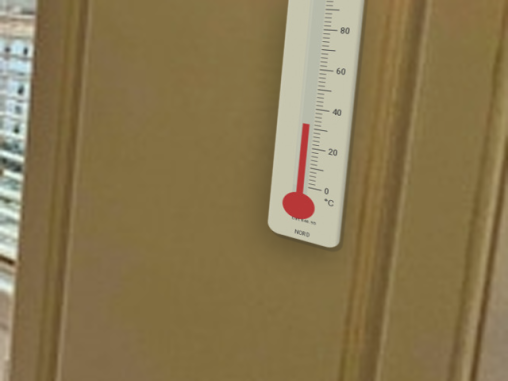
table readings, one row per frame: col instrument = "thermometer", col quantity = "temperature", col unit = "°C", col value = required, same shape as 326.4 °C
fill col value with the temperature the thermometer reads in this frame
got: 32 °C
